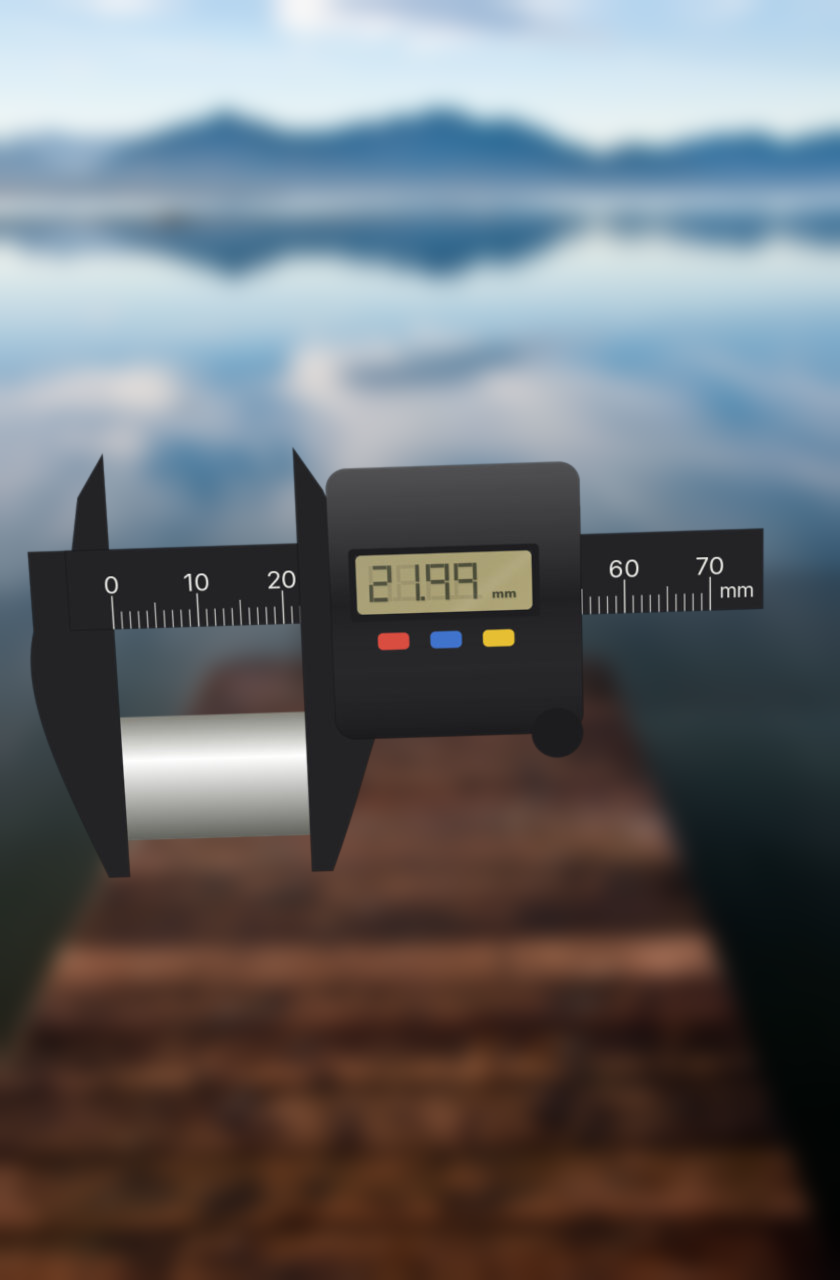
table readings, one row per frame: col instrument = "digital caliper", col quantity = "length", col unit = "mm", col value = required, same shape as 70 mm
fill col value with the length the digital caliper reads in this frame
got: 21.99 mm
